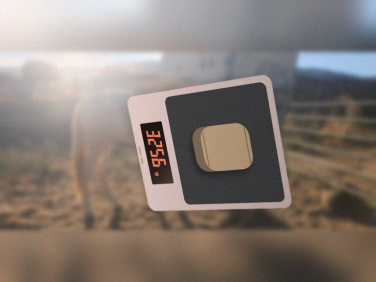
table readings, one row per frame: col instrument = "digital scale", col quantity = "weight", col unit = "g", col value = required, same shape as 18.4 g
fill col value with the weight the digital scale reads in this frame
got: 3256 g
